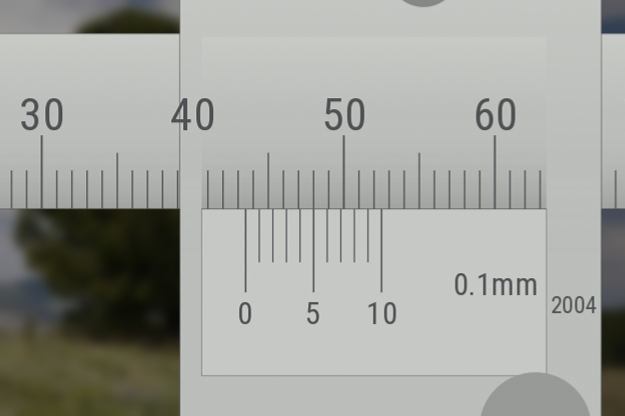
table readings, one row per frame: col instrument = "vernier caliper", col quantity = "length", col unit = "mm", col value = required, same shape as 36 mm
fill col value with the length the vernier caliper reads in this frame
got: 43.5 mm
